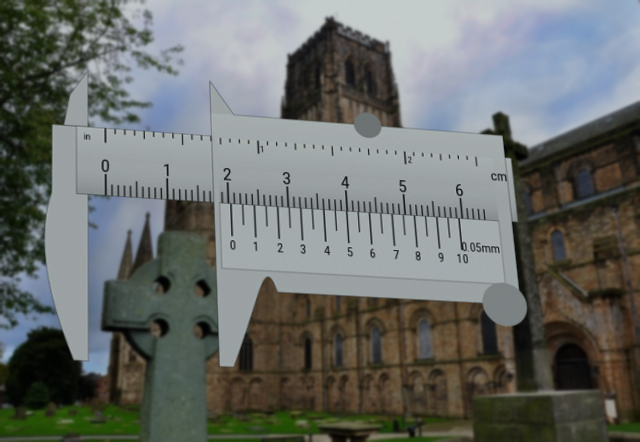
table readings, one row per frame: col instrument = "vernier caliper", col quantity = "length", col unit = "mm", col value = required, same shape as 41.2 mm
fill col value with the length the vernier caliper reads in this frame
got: 20.4 mm
